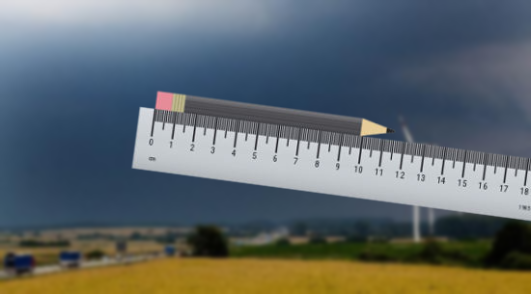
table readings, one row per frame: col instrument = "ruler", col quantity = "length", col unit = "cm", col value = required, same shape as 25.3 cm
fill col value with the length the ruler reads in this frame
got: 11.5 cm
